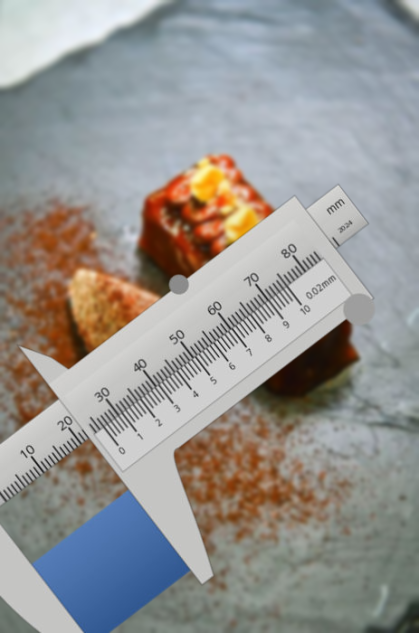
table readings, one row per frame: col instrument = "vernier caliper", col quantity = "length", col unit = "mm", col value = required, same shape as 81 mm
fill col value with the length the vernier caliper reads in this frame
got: 26.0 mm
